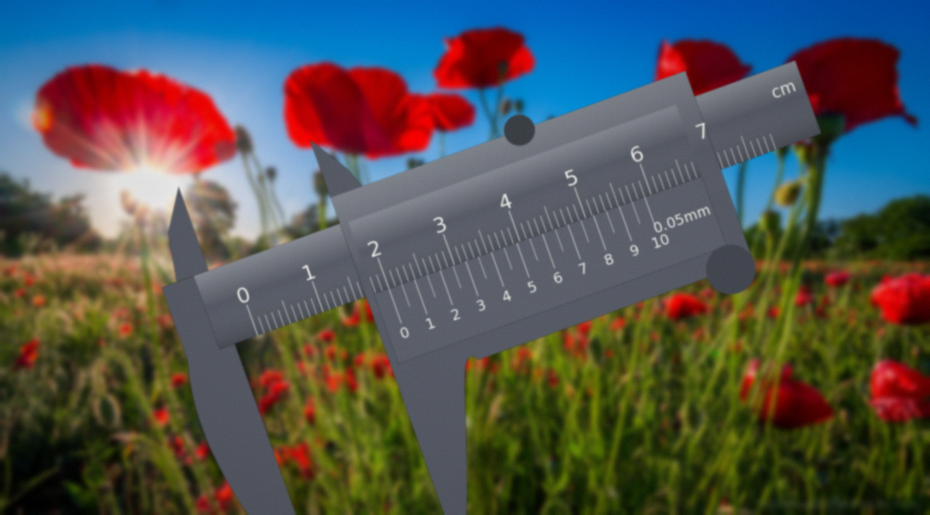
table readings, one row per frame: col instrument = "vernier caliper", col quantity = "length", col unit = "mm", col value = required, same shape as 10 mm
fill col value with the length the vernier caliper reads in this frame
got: 20.0 mm
